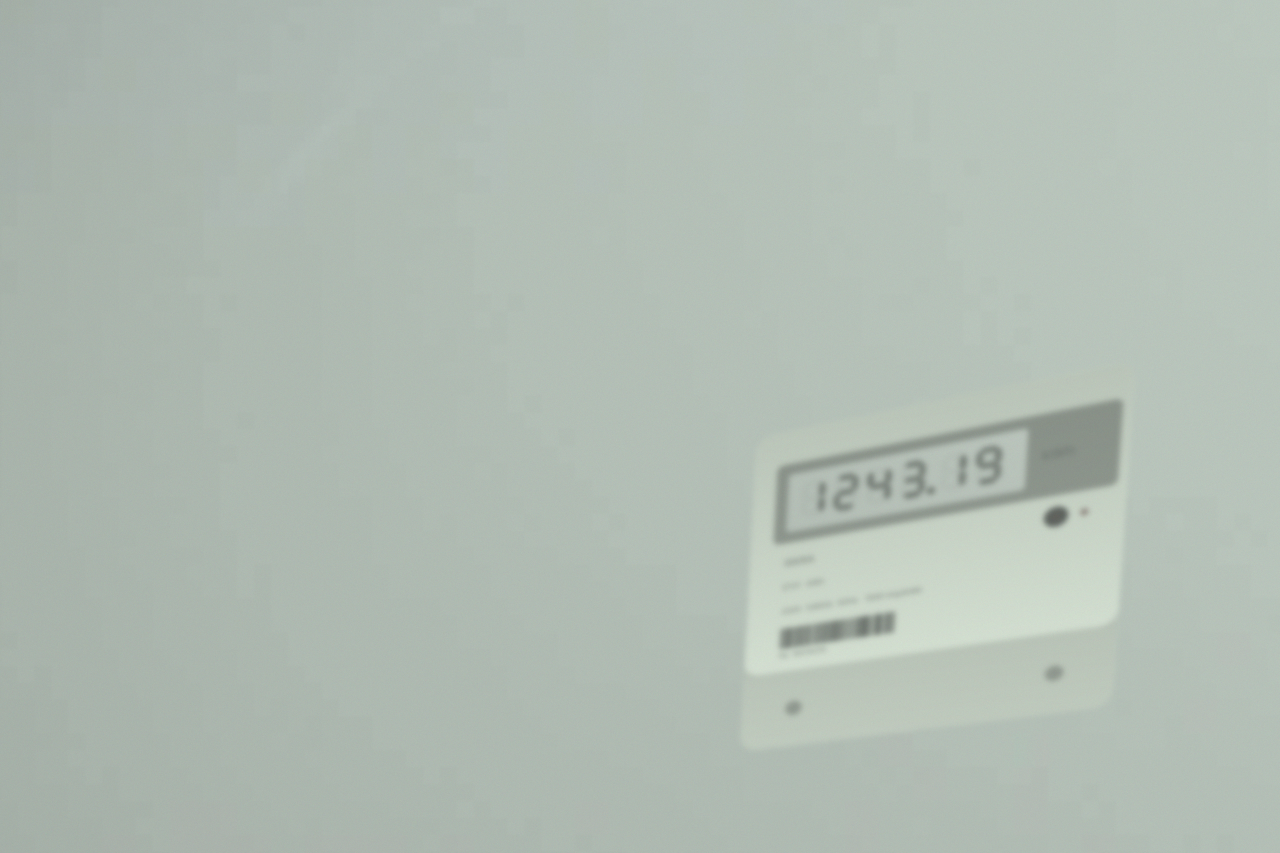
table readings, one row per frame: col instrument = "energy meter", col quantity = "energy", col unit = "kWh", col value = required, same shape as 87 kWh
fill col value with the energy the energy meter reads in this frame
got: 1243.19 kWh
